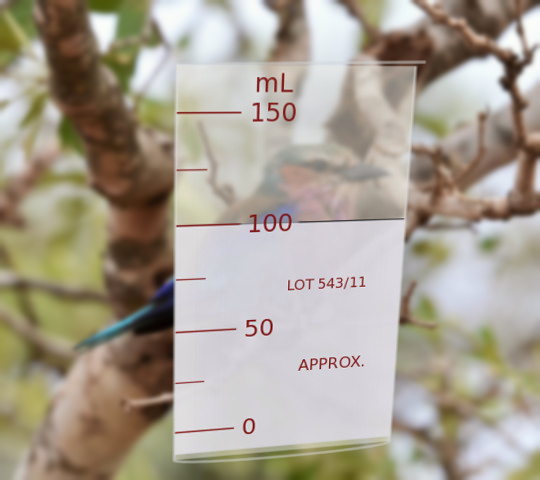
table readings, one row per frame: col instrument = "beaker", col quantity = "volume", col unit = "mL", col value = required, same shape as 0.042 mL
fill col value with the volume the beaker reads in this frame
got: 100 mL
